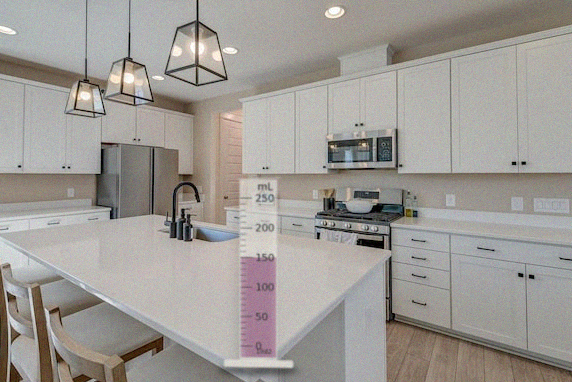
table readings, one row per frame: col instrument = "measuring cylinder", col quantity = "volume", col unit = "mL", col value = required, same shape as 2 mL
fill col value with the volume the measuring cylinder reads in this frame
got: 150 mL
